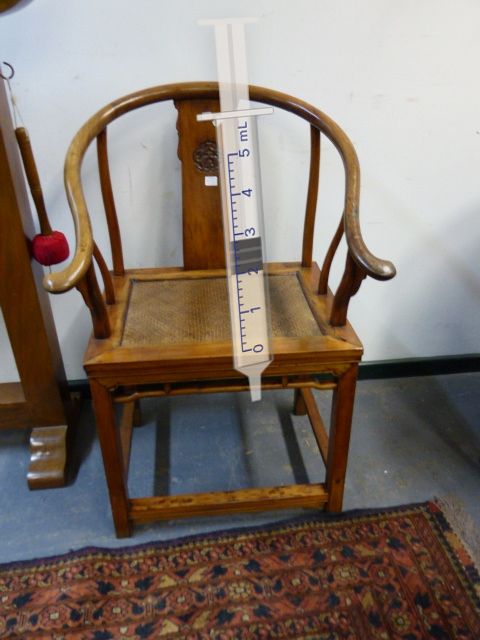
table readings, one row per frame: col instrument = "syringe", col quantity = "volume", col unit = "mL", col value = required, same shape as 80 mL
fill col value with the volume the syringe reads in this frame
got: 2 mL
